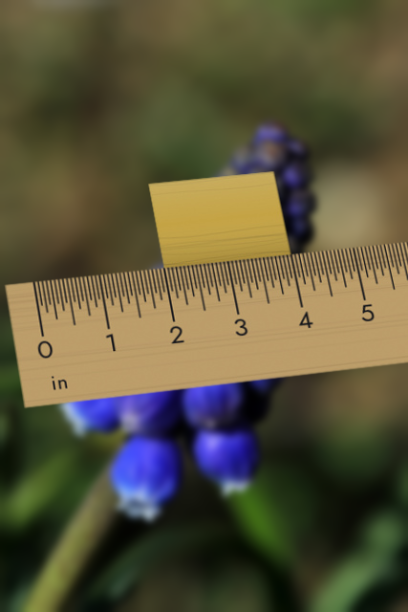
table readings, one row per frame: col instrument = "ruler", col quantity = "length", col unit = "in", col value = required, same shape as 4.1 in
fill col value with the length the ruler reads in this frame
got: 2 in
